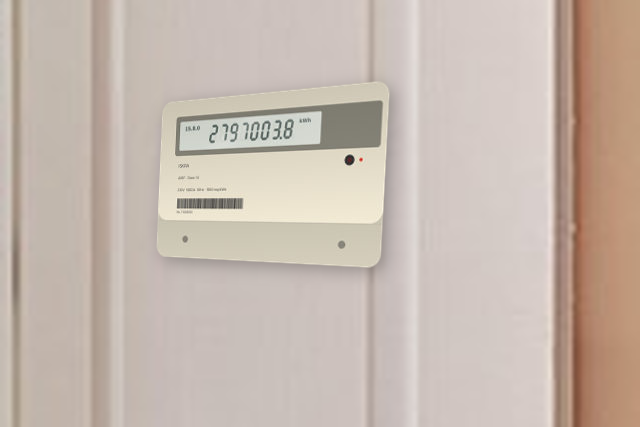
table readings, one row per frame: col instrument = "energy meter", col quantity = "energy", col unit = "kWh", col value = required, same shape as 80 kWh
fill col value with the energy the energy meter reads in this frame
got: 2797003.8 kWh
